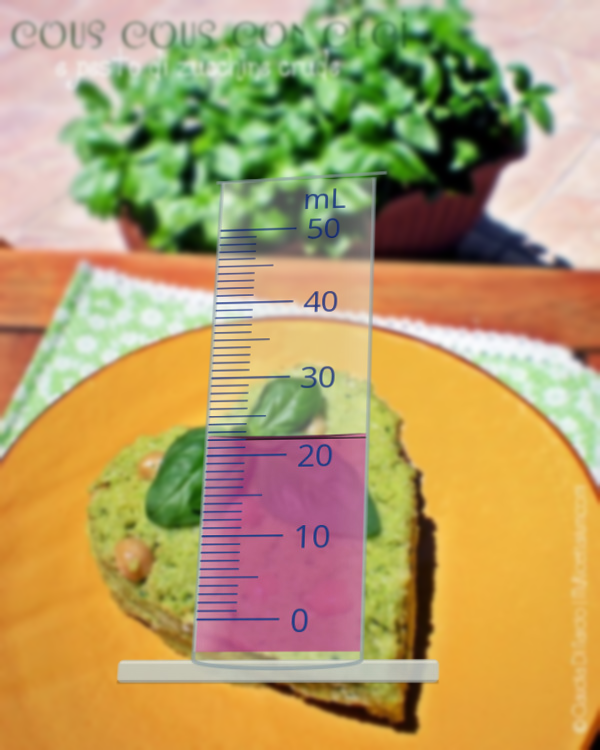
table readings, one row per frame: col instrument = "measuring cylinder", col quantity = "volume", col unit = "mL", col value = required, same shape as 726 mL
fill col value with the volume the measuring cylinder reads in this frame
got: 22 mL
